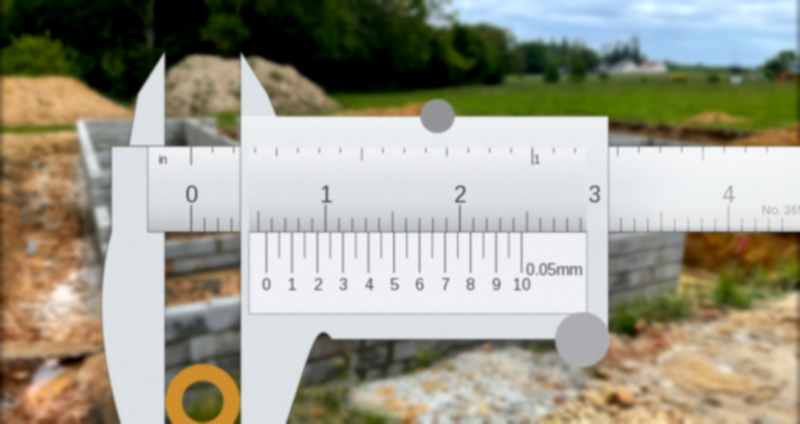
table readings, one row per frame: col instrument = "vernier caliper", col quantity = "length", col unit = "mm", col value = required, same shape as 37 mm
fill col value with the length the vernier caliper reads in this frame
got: 5.6 mm
